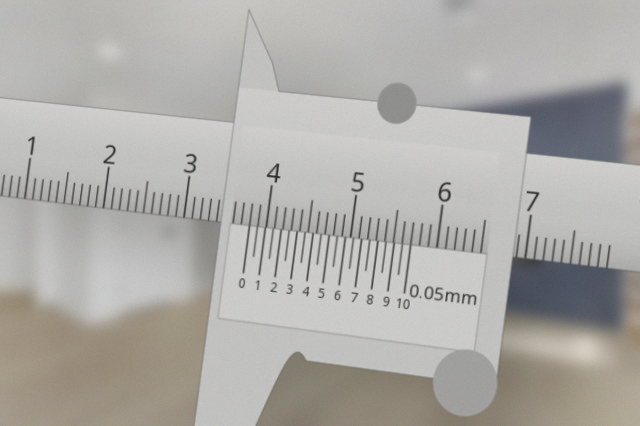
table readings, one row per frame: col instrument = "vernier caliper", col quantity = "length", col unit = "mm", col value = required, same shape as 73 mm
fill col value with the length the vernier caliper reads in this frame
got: 38.0 mm
